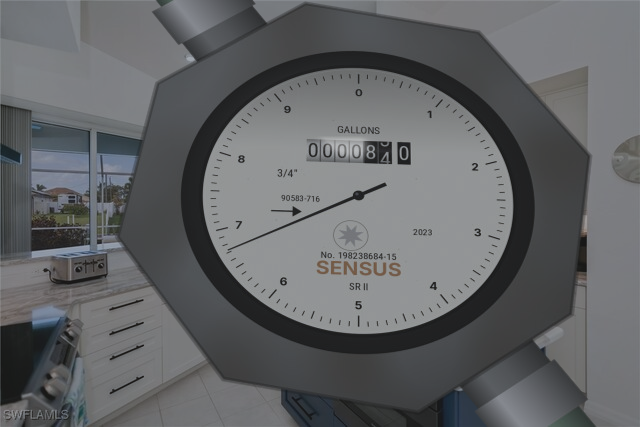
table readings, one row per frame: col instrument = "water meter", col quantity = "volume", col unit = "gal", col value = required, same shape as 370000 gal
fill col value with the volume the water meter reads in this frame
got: 836.7 gal
